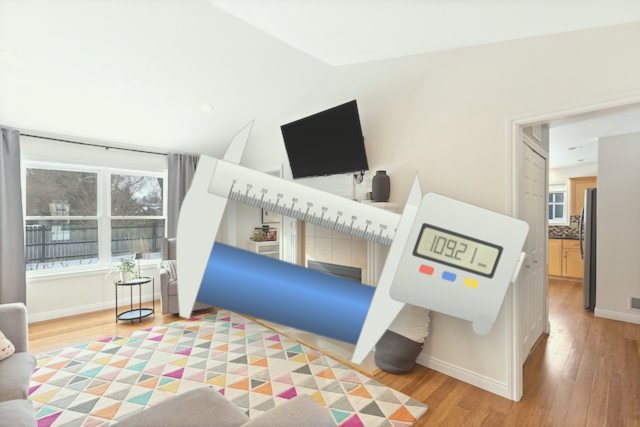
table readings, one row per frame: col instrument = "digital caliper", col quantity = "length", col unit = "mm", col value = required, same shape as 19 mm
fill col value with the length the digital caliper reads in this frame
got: 109.21 mm
